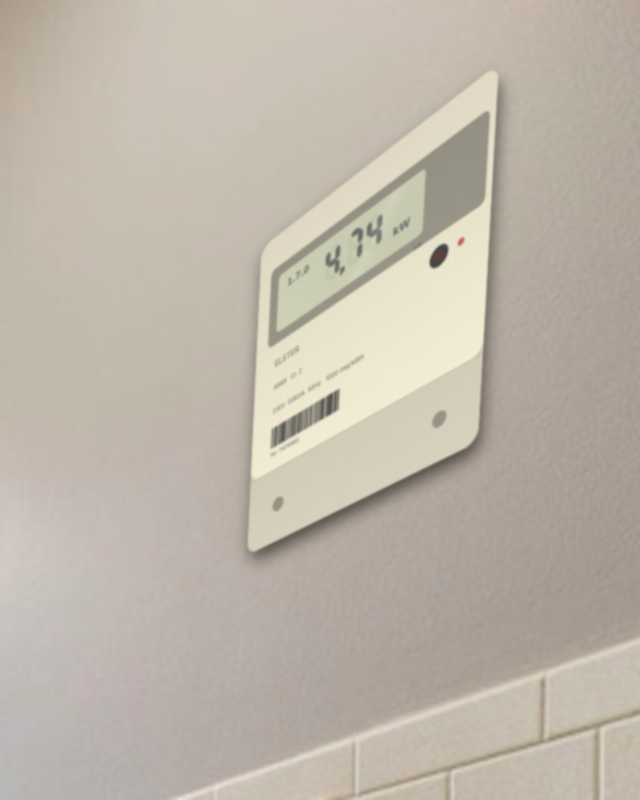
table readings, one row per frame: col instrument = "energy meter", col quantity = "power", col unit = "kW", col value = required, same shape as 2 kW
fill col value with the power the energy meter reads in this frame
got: 4.74 kW
